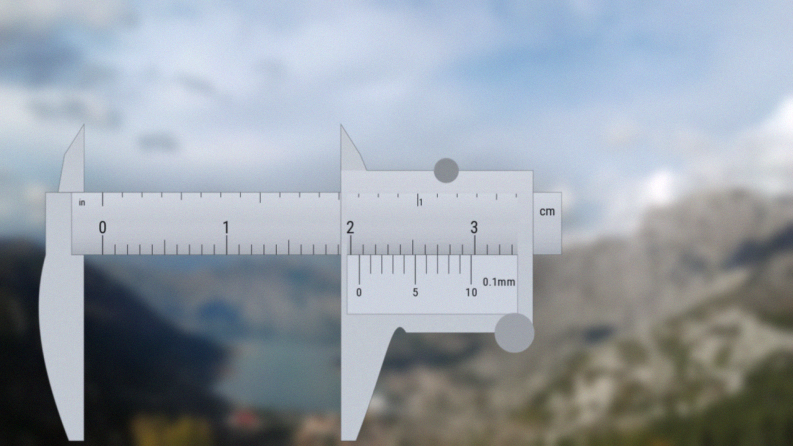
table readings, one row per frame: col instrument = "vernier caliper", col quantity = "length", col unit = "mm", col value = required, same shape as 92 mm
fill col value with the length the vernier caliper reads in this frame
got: 20.7 mm
